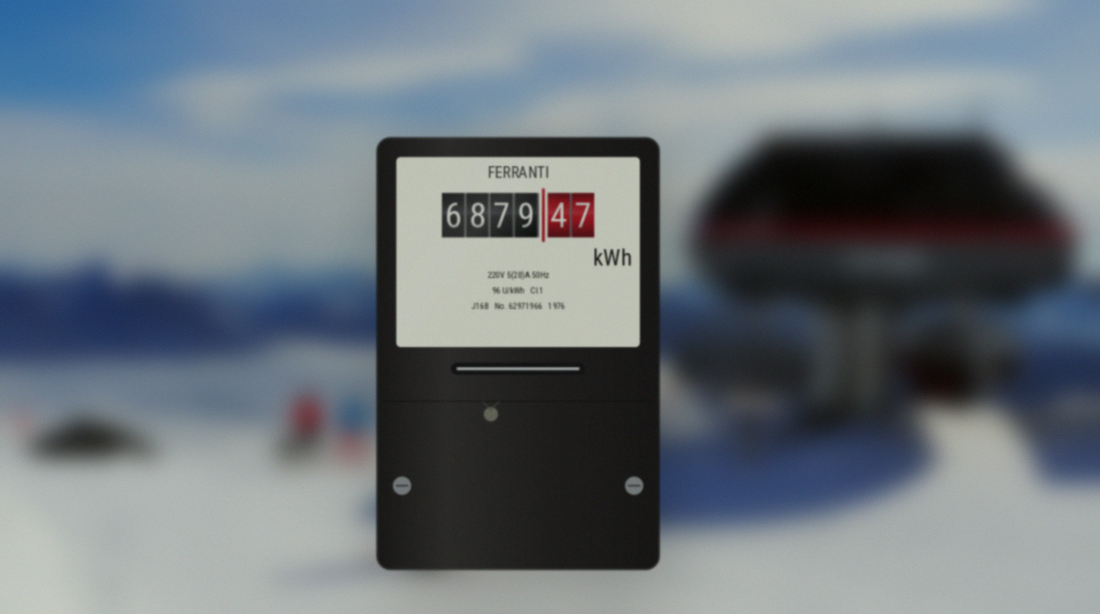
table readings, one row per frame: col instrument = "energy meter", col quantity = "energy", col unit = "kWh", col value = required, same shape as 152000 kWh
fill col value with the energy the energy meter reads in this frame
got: 6879.47 kWh
